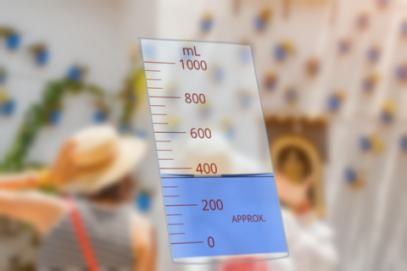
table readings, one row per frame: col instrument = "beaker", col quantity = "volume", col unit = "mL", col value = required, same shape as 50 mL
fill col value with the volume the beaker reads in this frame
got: 350 mL
